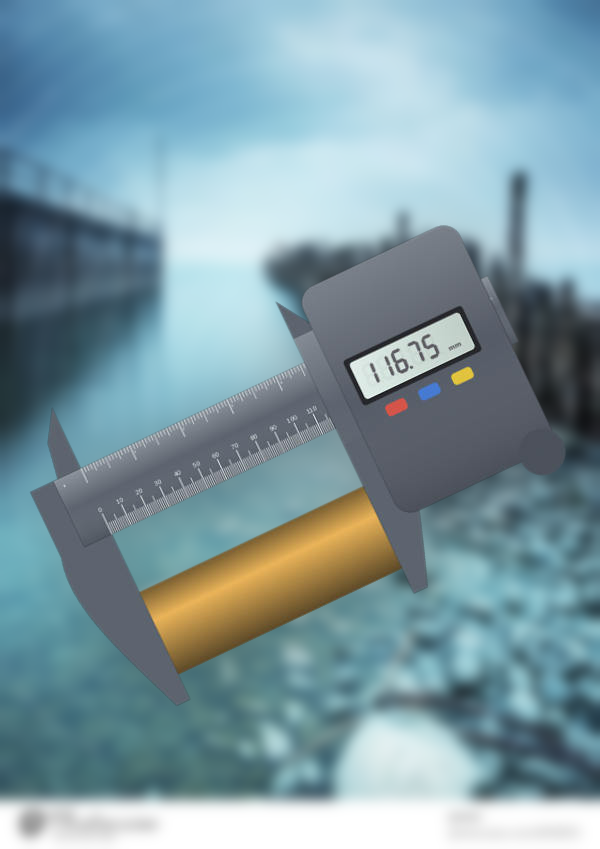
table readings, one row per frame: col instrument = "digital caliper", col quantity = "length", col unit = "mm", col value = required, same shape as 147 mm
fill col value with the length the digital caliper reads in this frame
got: 116.75 mm
